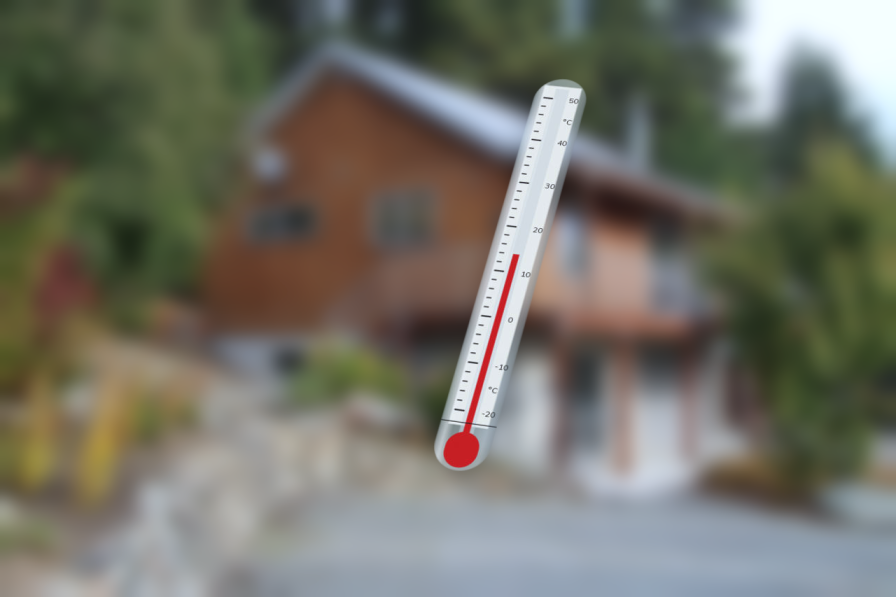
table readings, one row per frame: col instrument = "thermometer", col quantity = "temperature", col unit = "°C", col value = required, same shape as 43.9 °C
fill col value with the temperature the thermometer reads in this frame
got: 14 °C
